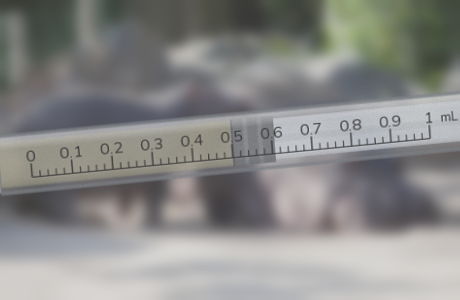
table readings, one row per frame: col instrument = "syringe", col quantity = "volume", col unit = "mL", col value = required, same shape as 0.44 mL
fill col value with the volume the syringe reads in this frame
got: 0.5 mL
